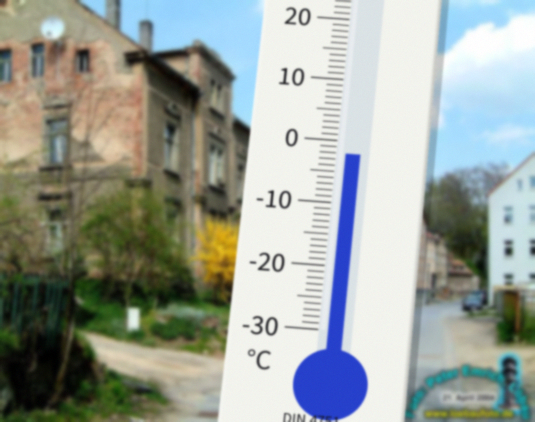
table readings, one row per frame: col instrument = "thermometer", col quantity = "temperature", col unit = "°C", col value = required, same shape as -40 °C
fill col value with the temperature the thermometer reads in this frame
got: -2 °C
